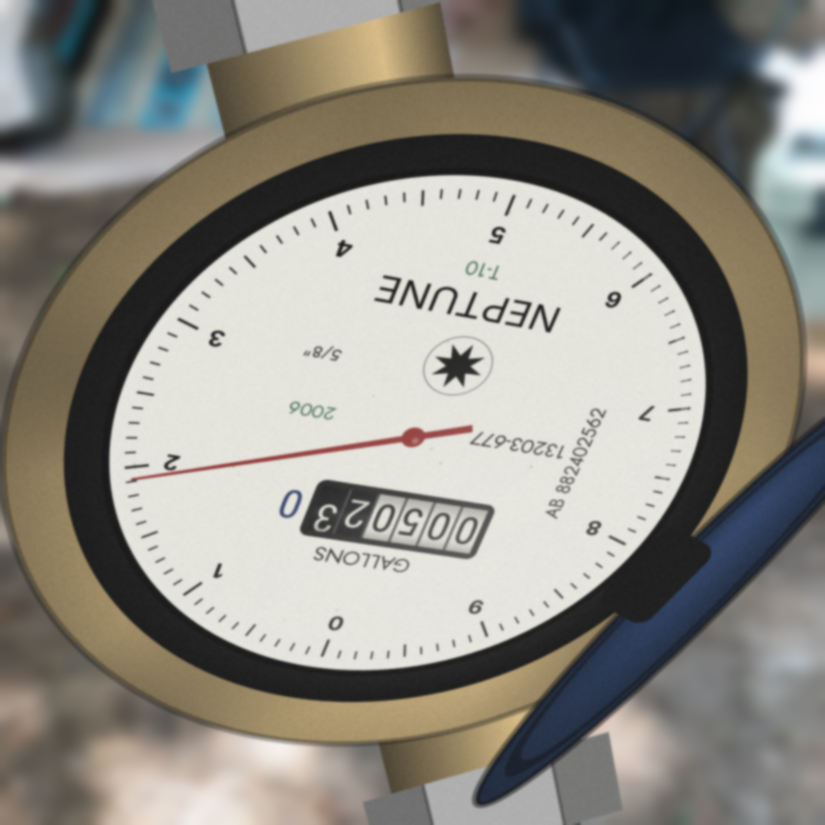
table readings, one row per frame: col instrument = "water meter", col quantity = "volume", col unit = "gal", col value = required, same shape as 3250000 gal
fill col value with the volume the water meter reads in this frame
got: 50231.9 gal
